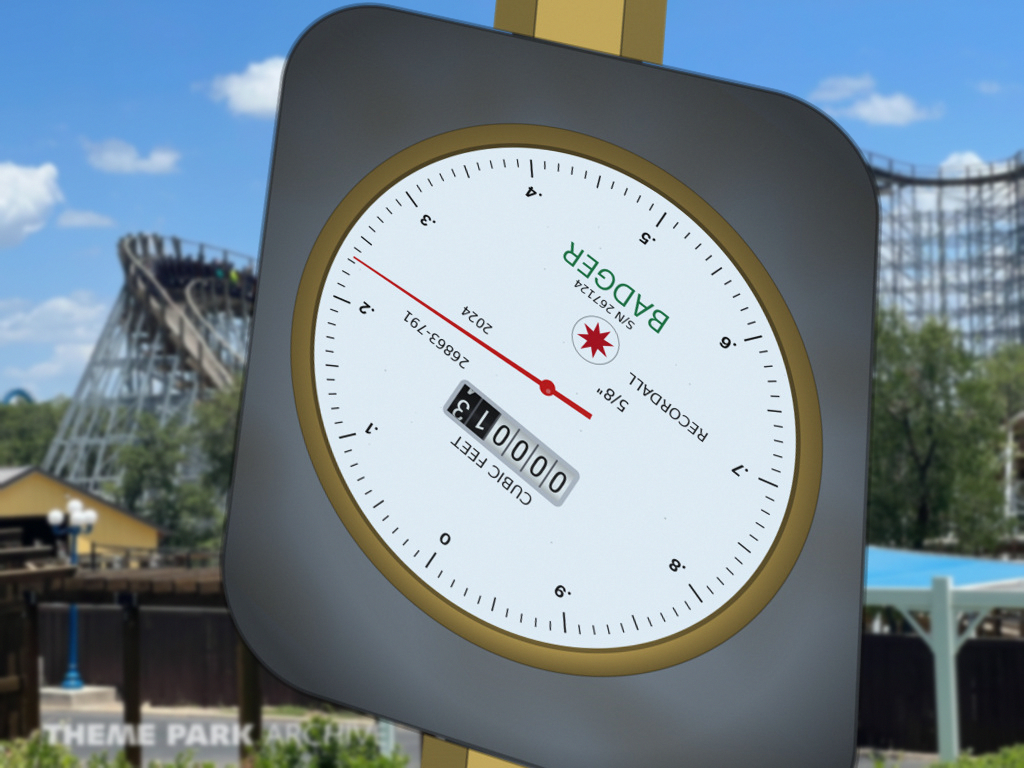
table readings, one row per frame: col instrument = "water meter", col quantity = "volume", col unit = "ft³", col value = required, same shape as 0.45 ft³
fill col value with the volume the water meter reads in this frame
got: 13.23 ft³
